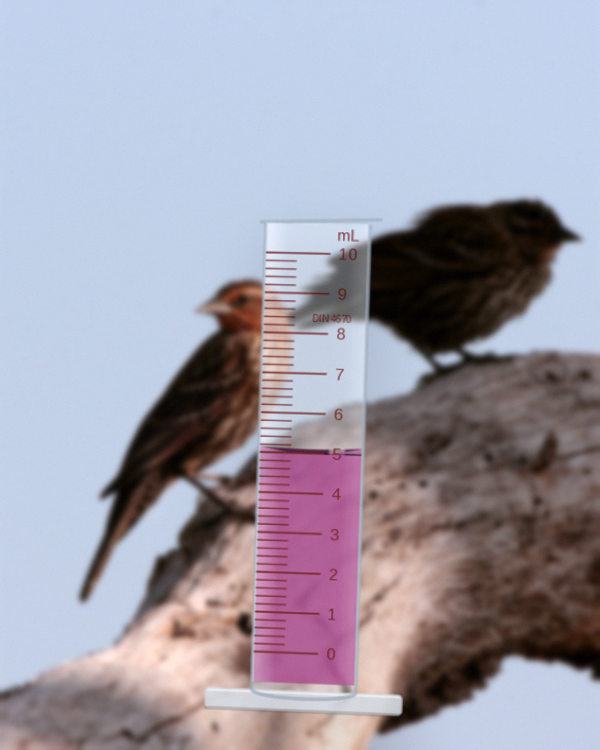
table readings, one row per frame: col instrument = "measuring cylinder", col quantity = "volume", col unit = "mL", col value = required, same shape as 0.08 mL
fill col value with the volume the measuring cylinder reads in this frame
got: 5 mL
